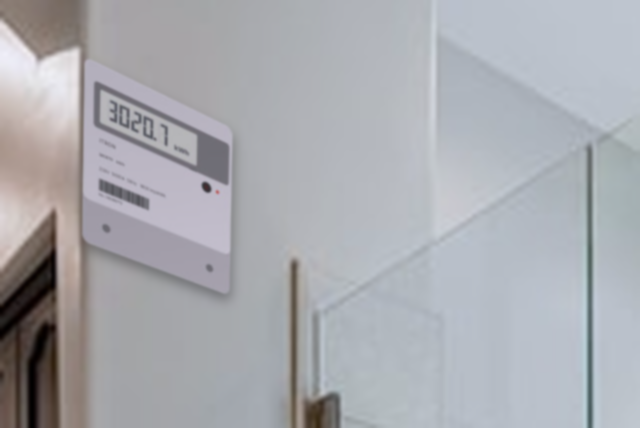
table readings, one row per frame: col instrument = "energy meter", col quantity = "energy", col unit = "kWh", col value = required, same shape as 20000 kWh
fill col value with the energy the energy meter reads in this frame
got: 3020.7 kWh
